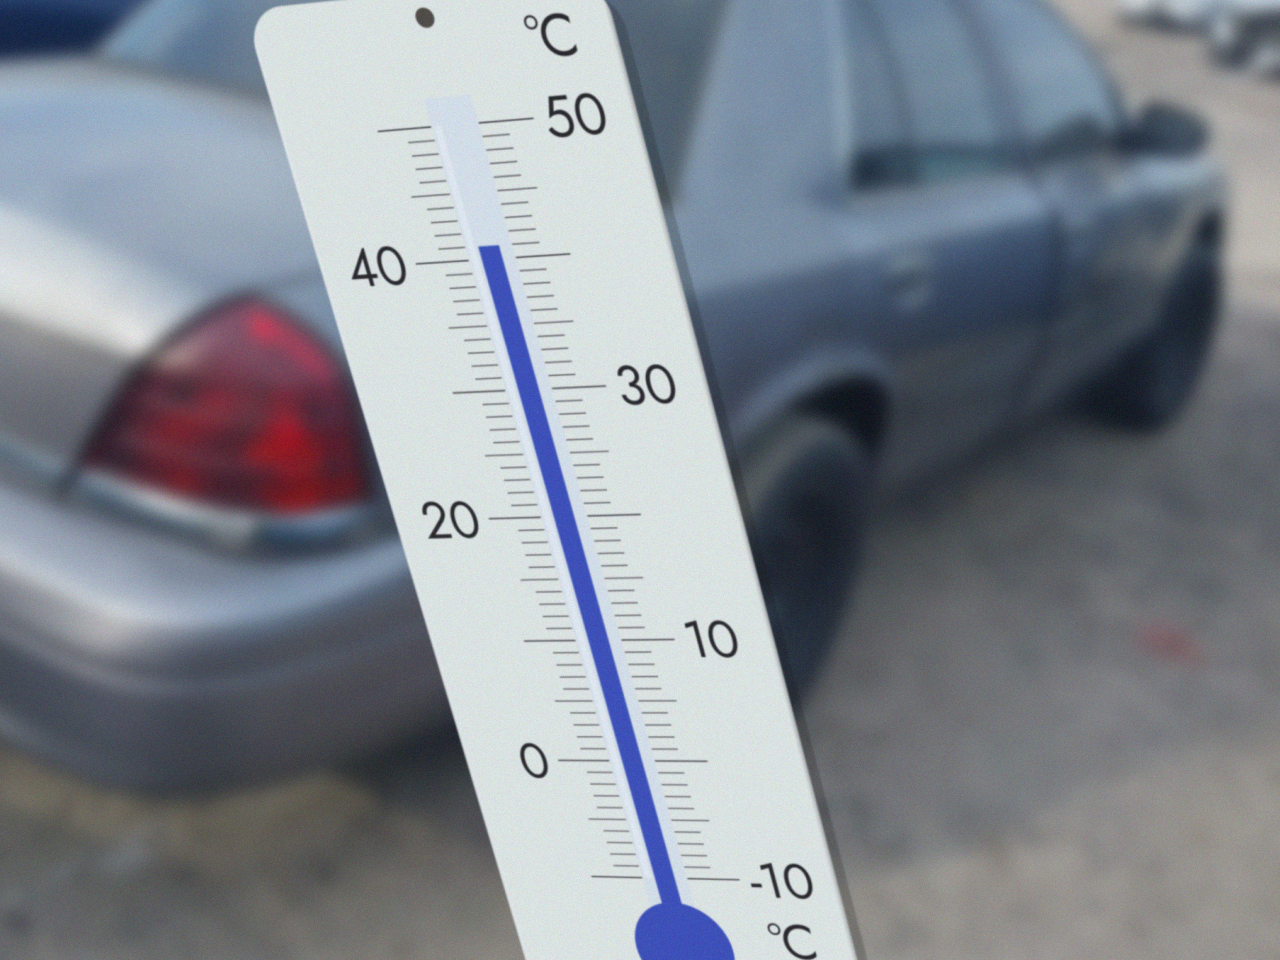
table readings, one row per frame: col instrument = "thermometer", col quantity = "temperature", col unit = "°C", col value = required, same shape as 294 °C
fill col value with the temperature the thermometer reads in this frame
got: 41 °C
